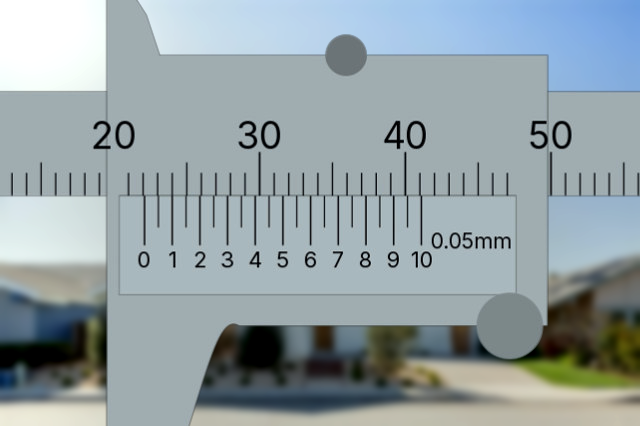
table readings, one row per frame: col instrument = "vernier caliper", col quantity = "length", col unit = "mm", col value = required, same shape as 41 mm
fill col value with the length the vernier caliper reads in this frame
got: 22.1 mm
